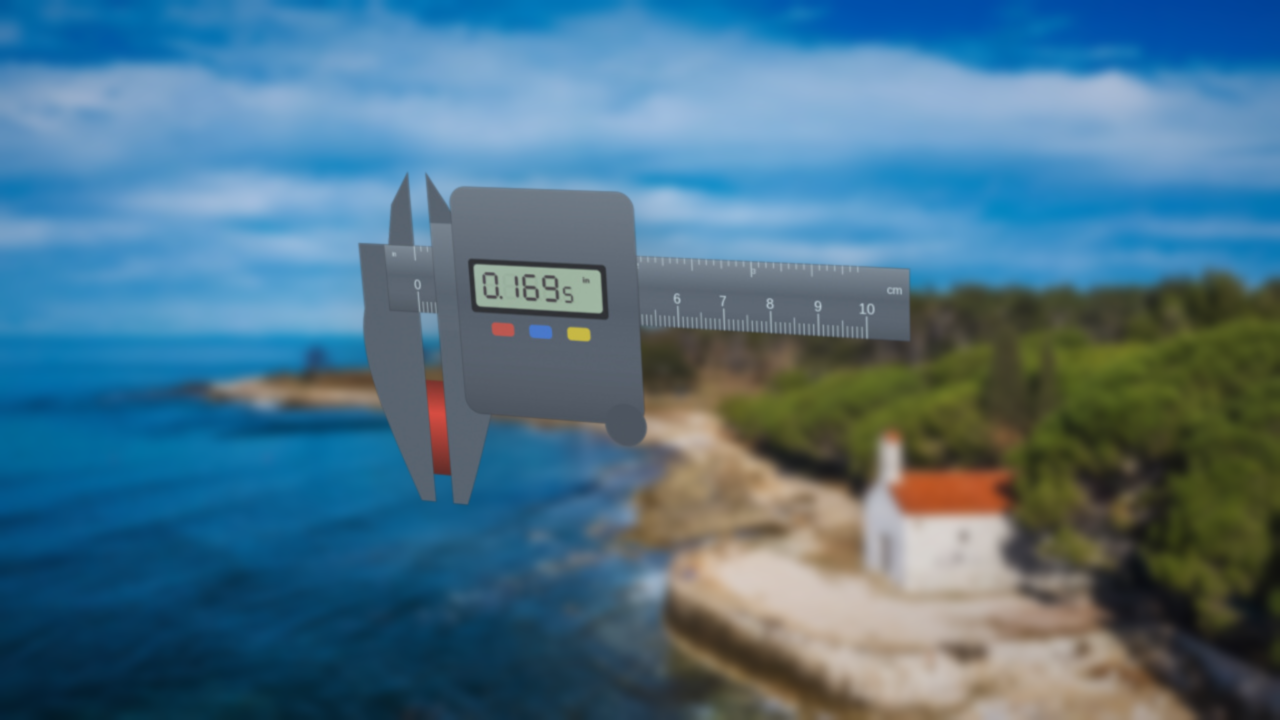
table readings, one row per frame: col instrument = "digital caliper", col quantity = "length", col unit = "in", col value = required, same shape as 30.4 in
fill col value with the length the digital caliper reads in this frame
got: 0.1695 in
